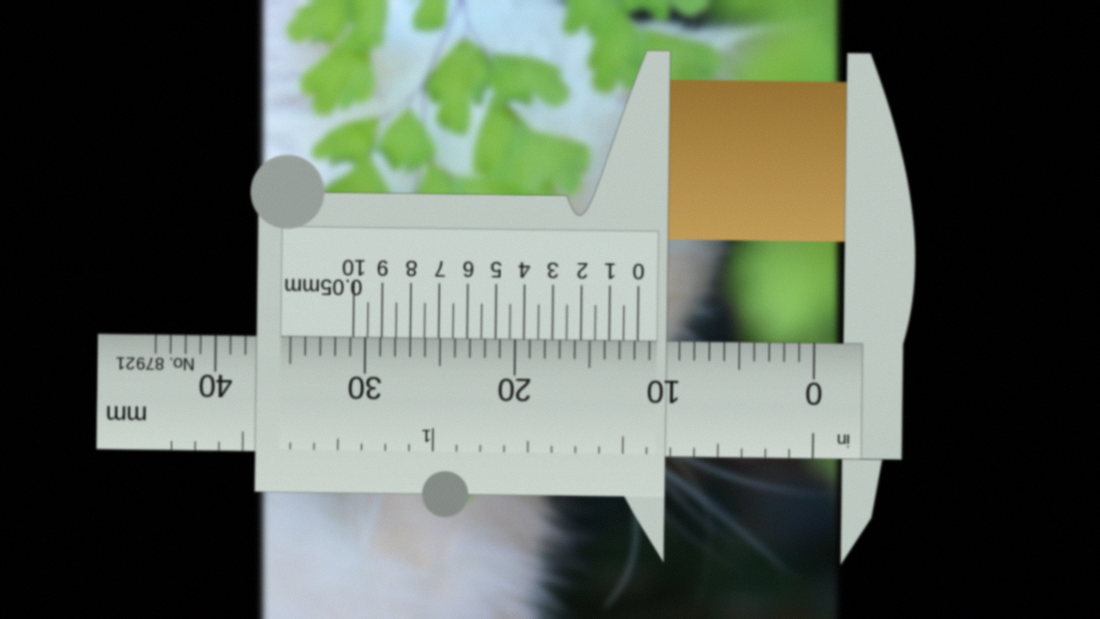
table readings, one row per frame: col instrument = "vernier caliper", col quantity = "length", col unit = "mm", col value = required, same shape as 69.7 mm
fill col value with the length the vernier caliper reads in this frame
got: 11.8 mm
